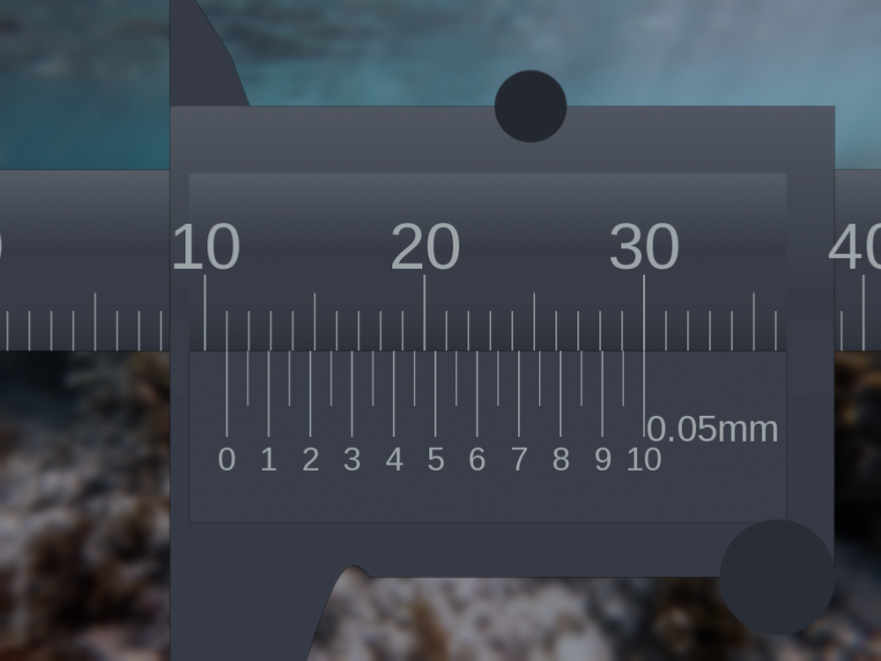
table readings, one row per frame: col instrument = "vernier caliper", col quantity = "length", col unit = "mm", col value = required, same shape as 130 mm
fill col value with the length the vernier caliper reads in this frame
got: 11.00 mm
